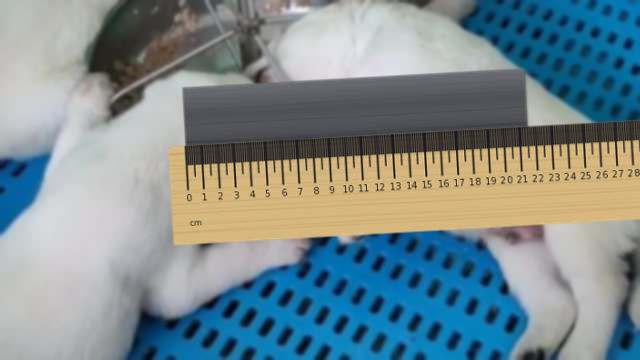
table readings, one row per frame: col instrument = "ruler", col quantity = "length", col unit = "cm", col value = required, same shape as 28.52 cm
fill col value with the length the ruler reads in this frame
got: 21.5 cm
